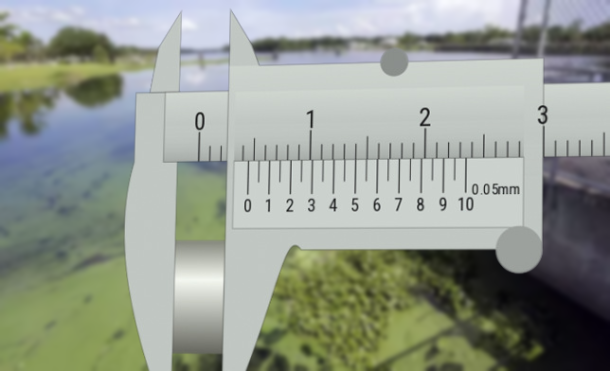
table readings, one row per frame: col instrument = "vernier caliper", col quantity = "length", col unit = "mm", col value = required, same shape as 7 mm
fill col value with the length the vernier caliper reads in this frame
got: 4.5 mm
